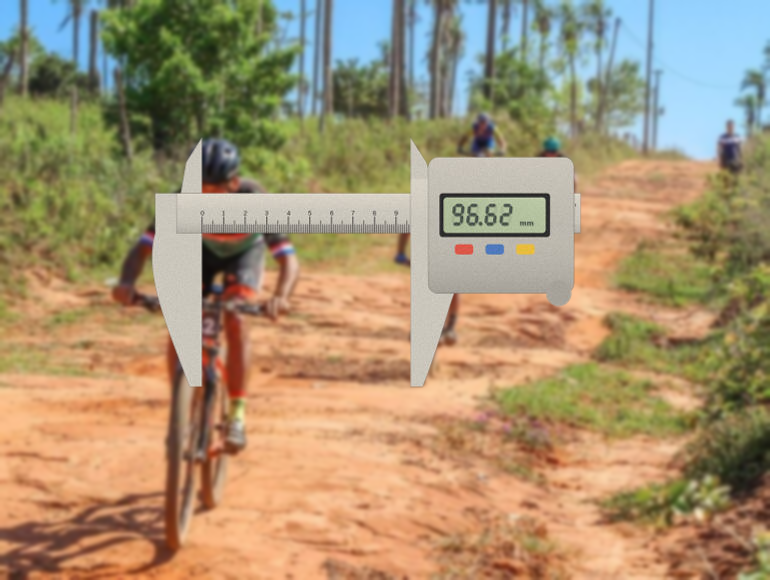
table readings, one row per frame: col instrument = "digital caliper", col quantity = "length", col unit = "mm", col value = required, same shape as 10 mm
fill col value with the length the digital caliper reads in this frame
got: 96.62 mm
